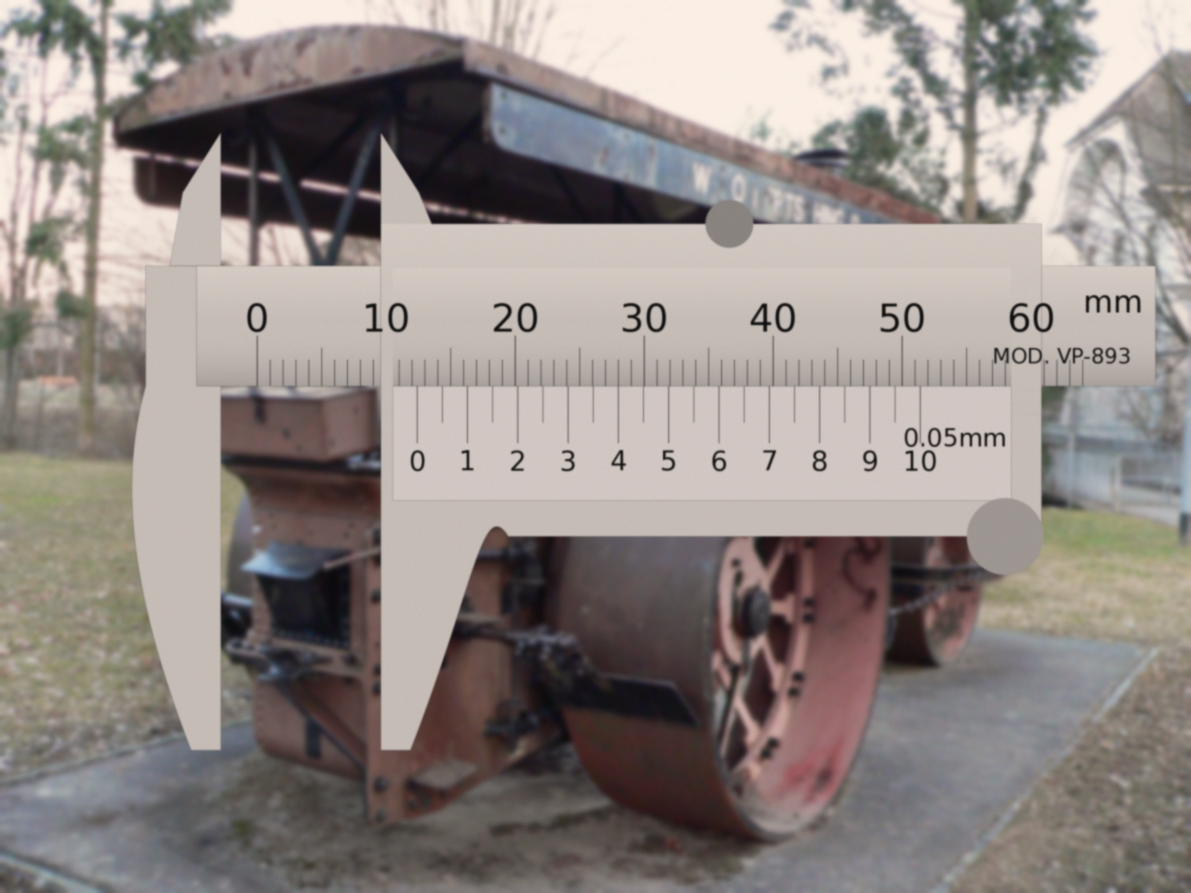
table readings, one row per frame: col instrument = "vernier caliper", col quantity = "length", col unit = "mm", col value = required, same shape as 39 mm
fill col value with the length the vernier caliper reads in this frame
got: 12.4 mm
